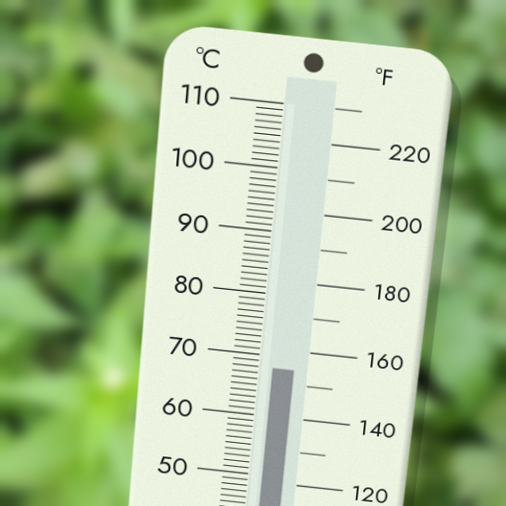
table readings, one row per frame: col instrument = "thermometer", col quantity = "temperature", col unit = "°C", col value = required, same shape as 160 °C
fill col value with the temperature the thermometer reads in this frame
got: 68 °C
